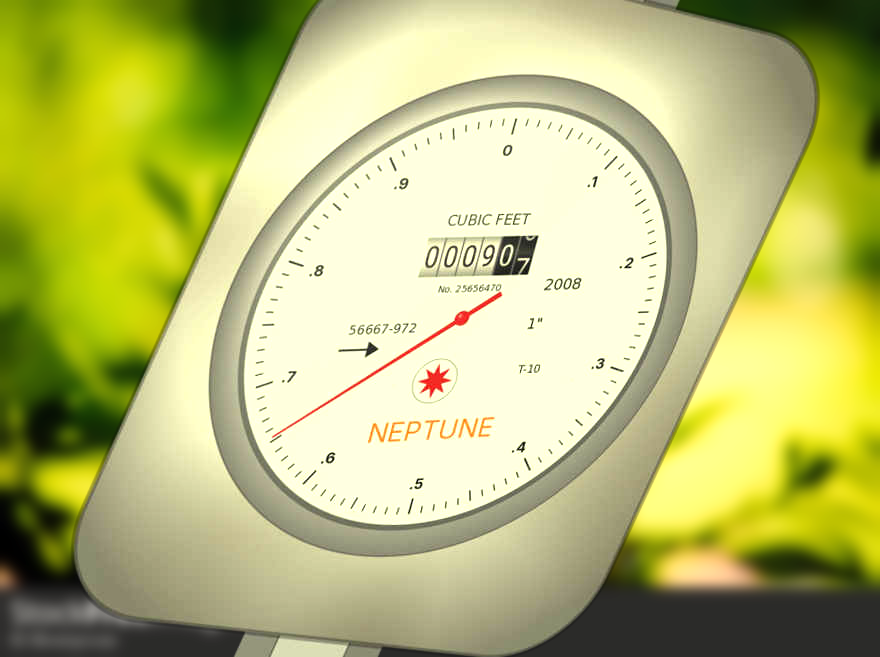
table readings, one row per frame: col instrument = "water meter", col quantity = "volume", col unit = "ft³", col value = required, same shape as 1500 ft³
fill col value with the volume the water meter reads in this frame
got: 906.65 ft³
